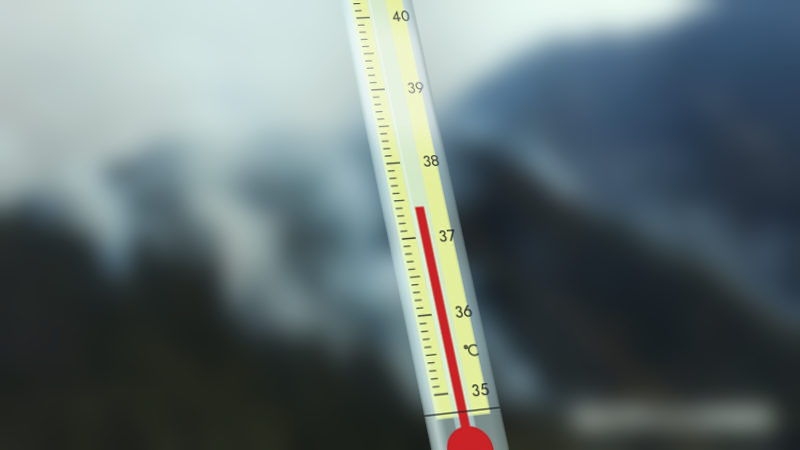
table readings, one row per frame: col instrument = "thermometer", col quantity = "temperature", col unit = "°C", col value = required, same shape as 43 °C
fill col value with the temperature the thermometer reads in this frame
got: 37.4 °C
